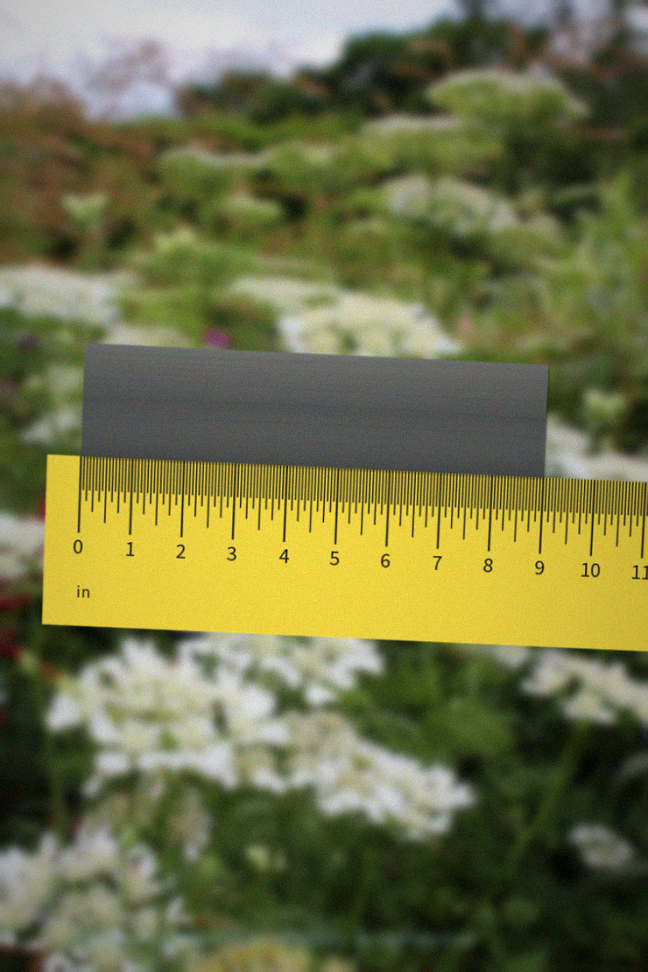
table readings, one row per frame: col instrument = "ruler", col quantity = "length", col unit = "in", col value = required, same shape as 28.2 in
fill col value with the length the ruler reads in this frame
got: 9 in
